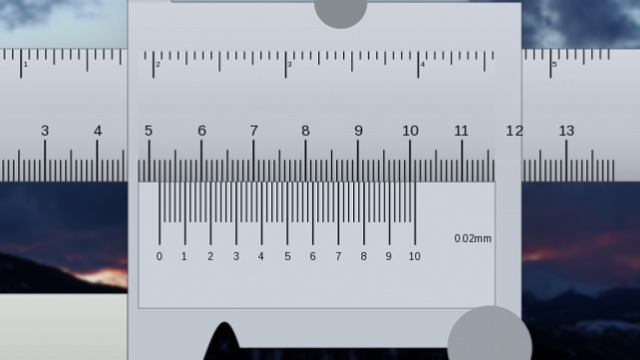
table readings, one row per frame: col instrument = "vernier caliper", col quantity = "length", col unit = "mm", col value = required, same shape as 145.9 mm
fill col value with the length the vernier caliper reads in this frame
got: 52.0 mm
